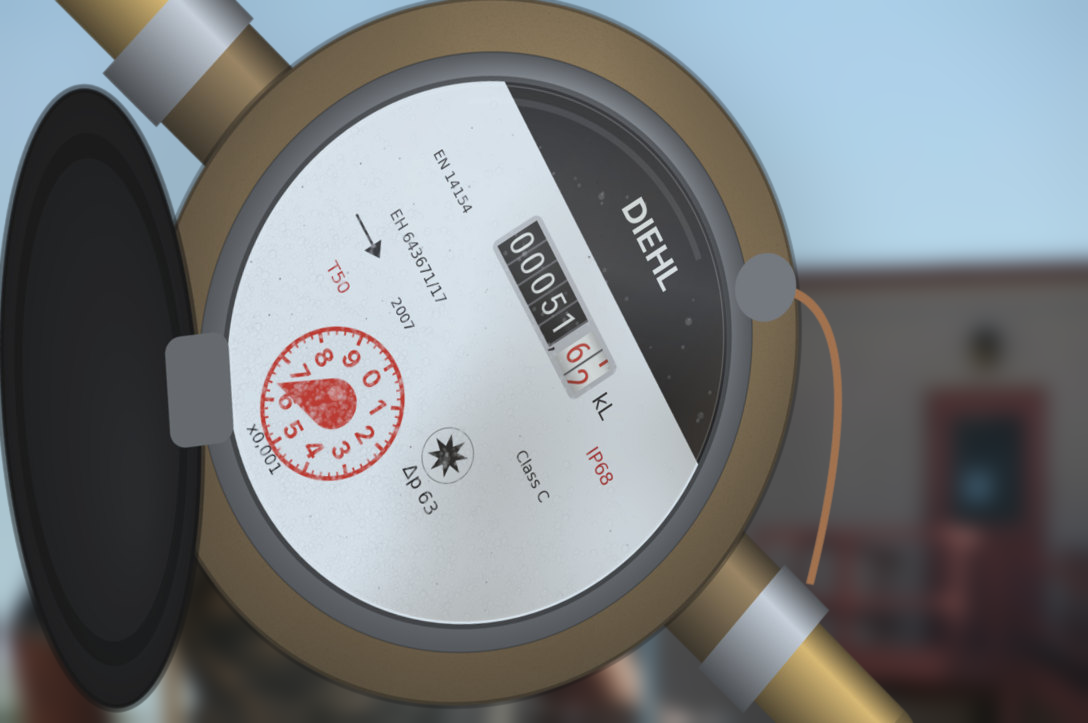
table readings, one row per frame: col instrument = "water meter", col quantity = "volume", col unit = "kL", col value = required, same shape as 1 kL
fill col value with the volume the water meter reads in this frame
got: 51.616 kL
